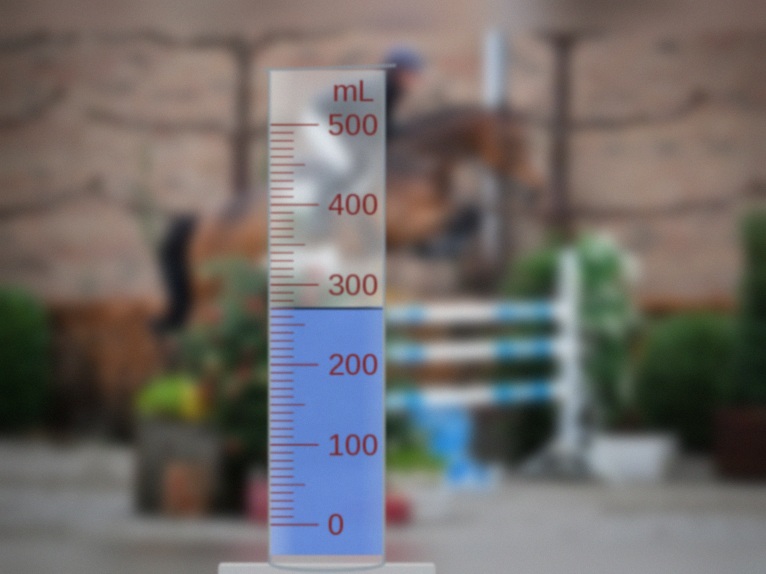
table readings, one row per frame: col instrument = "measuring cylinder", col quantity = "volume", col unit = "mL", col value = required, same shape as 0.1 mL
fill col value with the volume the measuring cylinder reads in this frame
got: 270 mL
